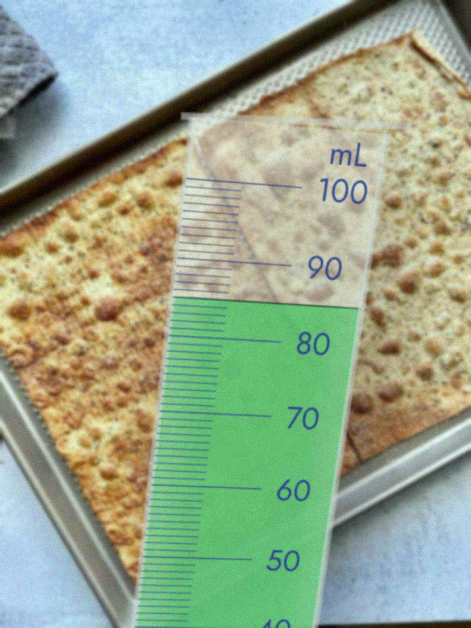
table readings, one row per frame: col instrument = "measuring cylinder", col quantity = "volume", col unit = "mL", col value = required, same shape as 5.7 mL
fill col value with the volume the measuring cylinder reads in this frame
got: 85 mL
